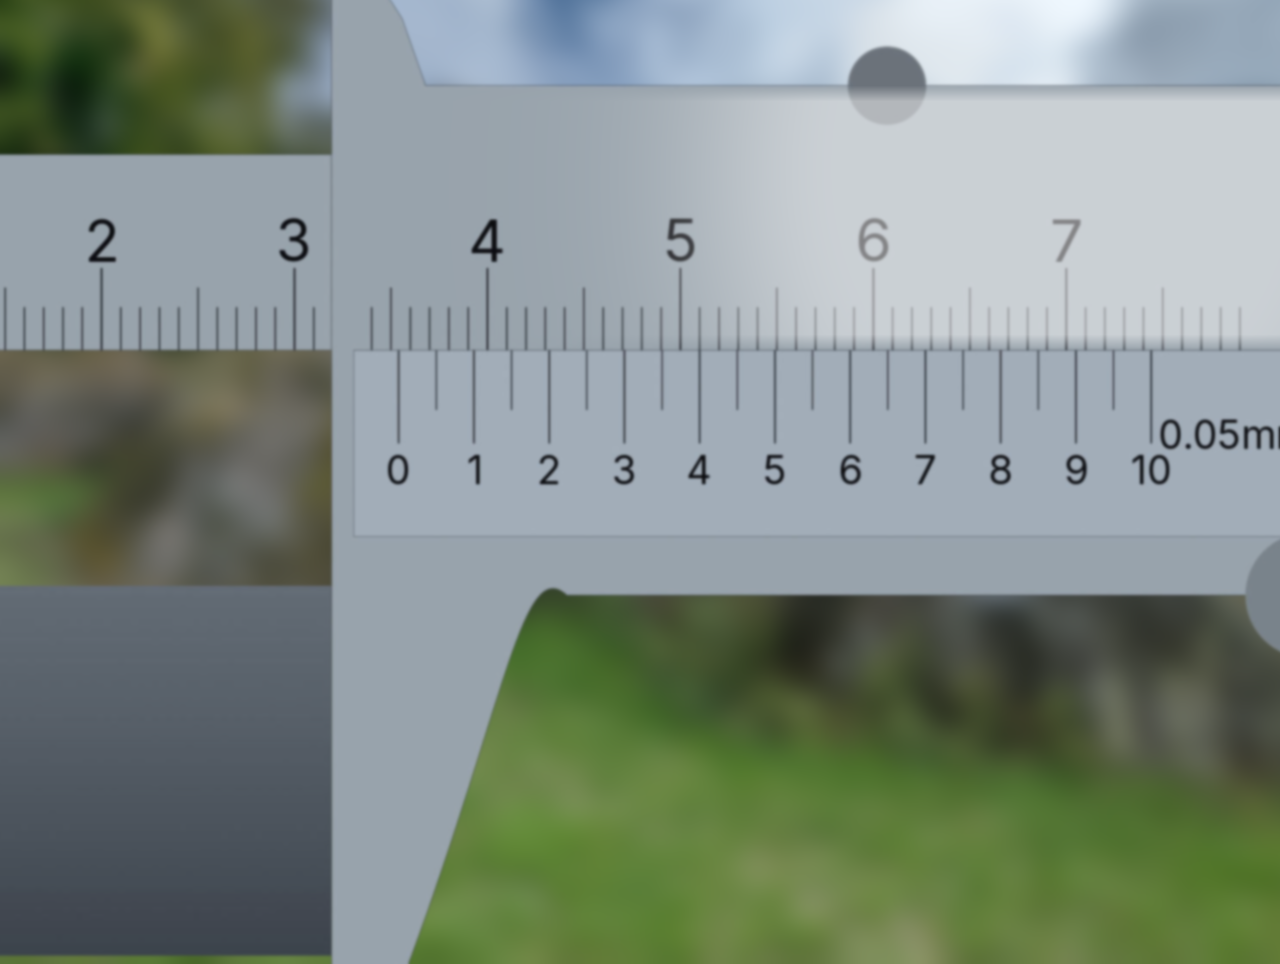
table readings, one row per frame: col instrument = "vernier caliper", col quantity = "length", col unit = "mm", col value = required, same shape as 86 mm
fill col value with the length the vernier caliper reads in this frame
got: 35.4 mm
